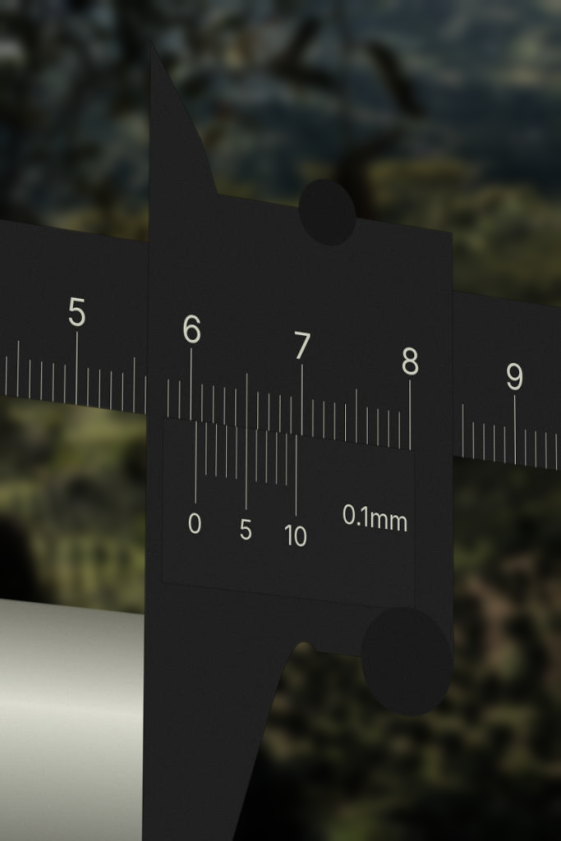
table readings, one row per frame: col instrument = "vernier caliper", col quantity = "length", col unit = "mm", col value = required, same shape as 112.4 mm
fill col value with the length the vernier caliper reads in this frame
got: 60.5 mm
